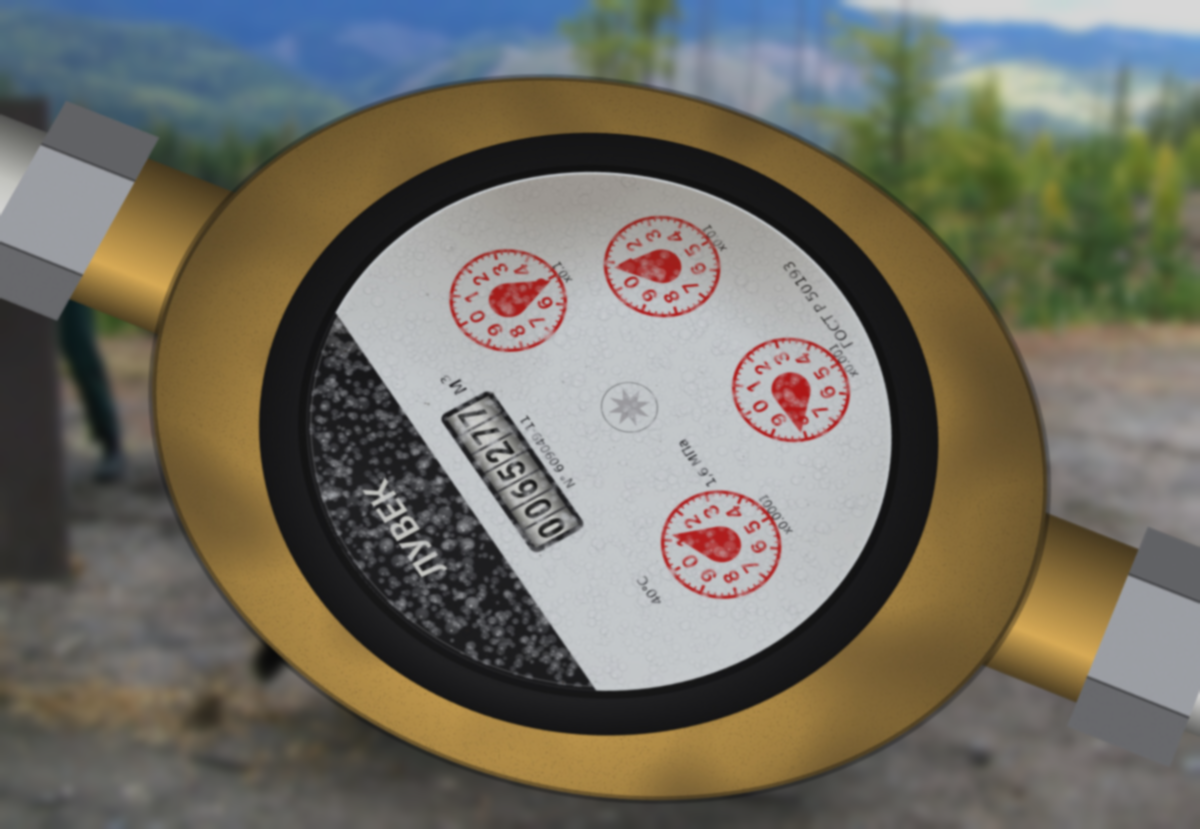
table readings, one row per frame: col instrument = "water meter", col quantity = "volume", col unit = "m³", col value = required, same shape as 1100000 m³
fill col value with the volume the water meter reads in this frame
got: 65277.5081 m³
